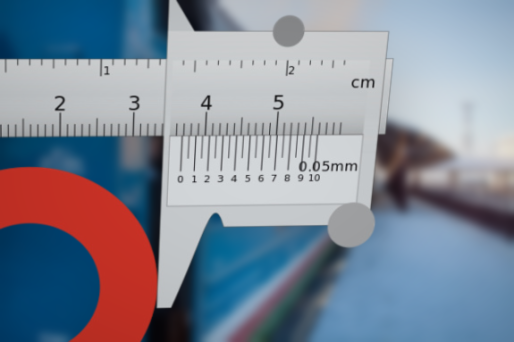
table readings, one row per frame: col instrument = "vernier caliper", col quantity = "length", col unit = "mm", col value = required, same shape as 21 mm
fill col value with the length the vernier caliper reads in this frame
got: 36.8 mm
